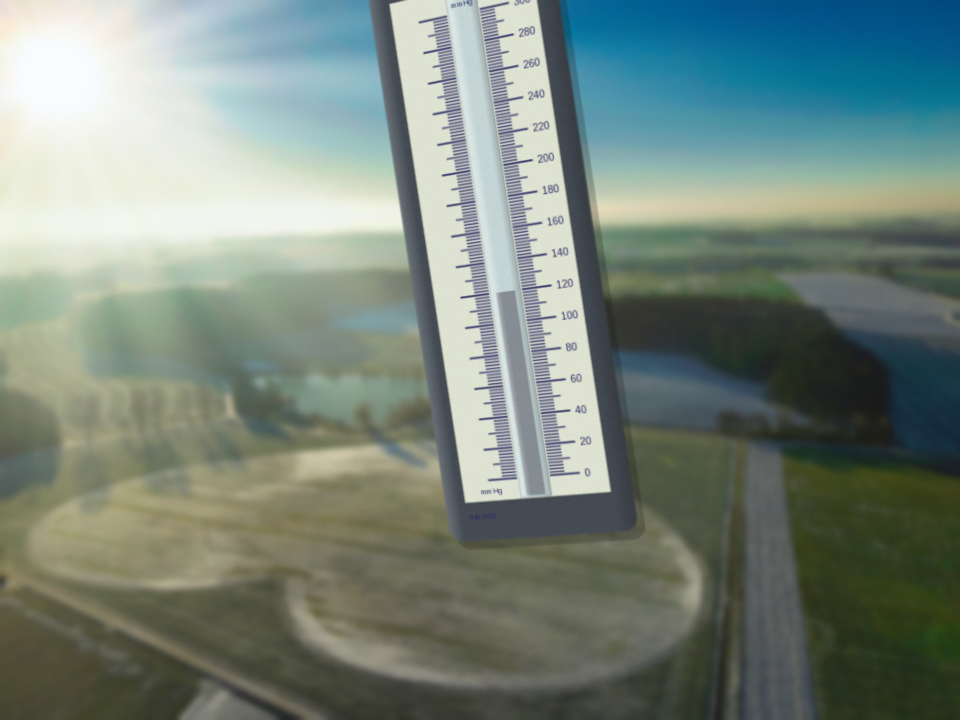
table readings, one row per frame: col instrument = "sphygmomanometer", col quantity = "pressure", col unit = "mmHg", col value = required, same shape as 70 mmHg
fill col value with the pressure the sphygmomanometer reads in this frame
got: 120 mmHg
